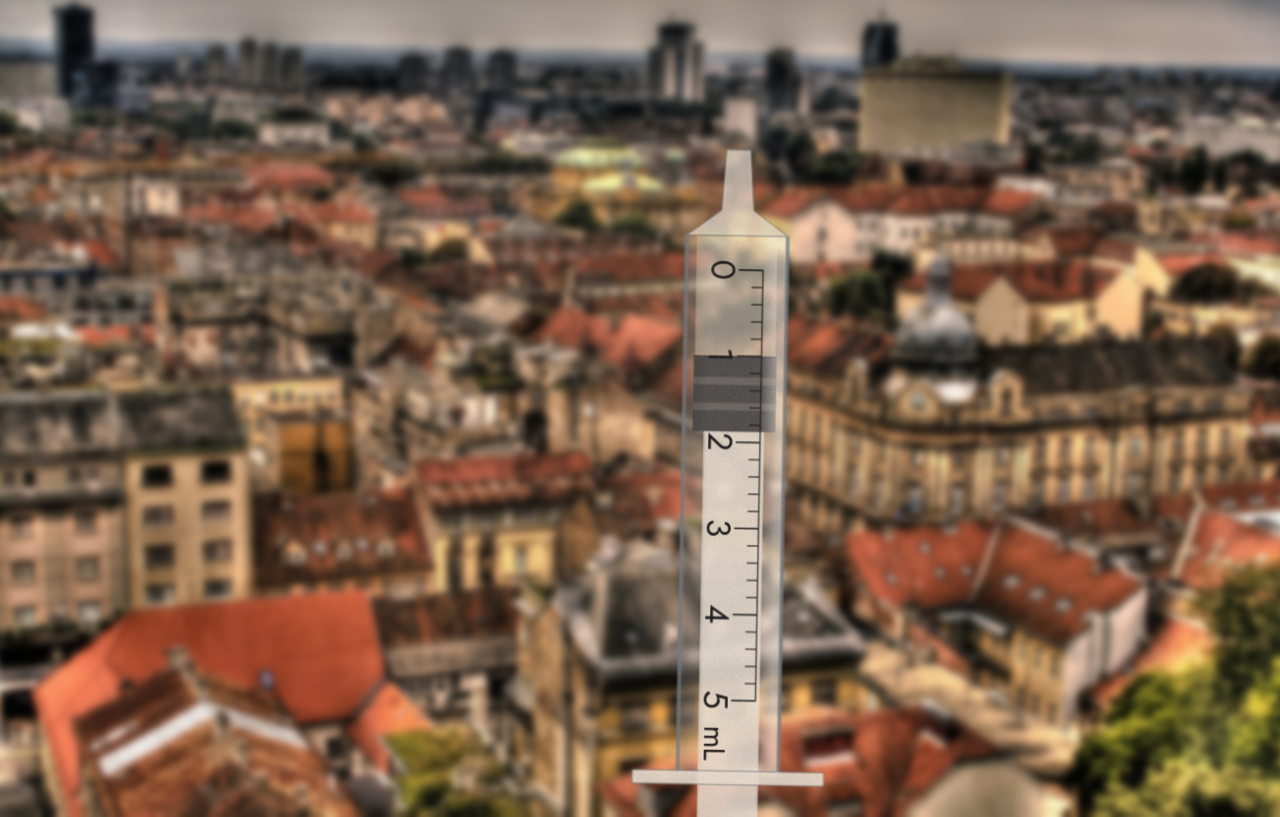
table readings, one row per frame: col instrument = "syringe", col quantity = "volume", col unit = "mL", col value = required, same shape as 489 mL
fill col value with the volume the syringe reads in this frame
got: 1 mL
